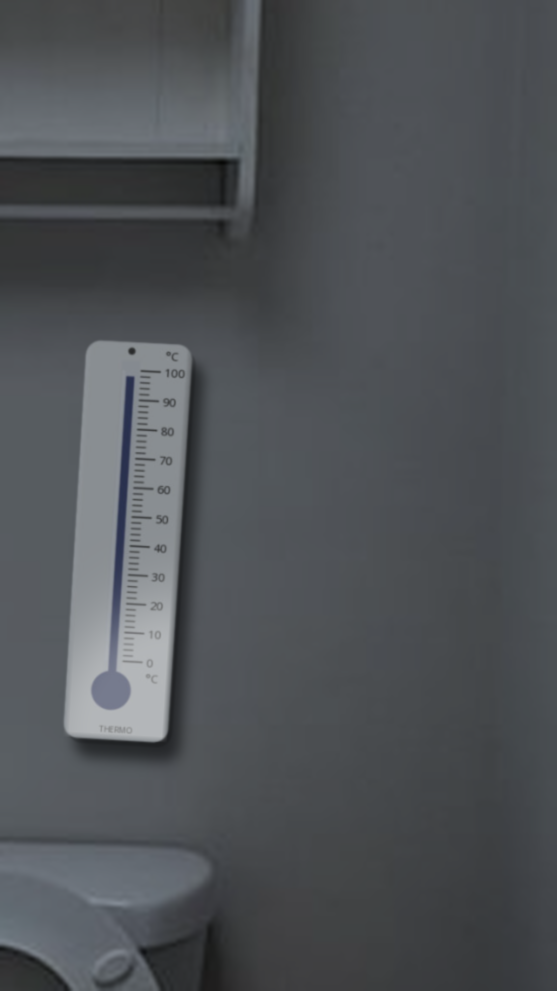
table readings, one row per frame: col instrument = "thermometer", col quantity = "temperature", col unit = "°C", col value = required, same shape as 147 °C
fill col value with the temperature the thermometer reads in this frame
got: 98 °C
